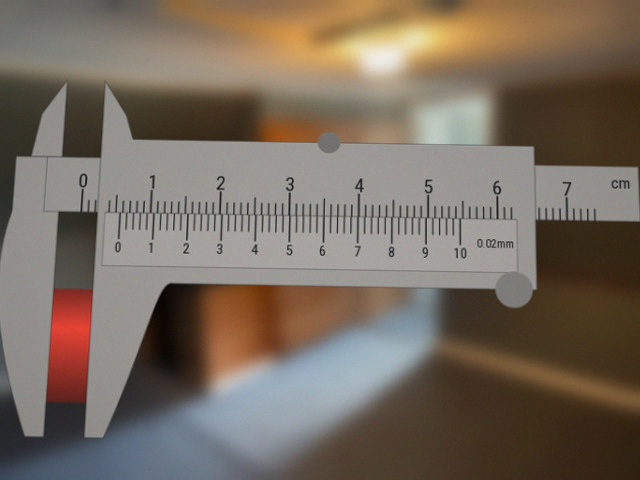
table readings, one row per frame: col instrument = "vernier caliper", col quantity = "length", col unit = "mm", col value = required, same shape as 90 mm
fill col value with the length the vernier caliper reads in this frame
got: 5.6 mm
